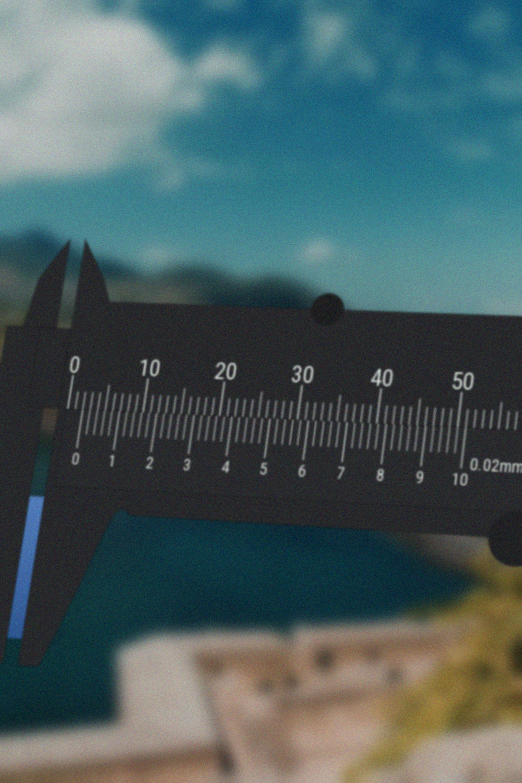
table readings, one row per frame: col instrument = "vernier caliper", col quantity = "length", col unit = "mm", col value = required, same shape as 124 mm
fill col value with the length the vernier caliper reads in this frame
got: 2.0 mm
